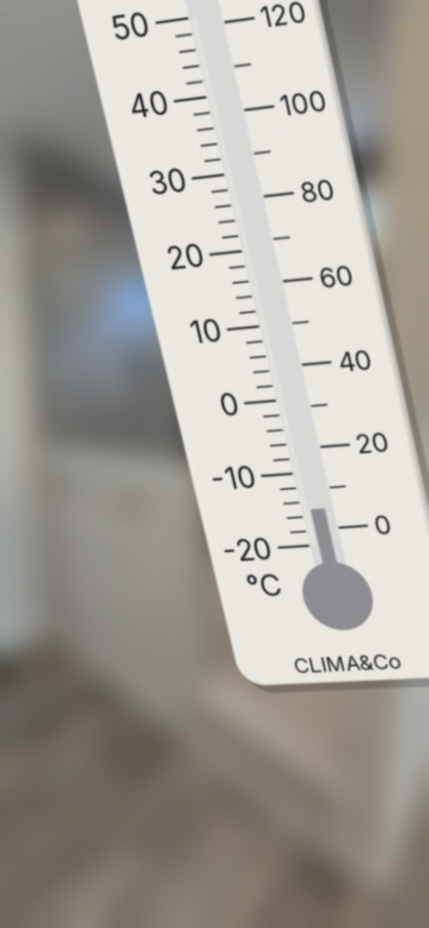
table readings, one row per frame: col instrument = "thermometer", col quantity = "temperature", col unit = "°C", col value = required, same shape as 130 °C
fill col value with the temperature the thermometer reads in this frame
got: -15 °C
